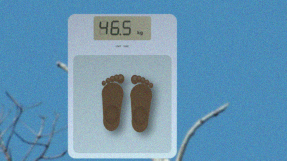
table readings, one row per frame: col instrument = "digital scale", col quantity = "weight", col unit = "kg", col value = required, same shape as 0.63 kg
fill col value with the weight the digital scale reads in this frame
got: 46.5 kg
